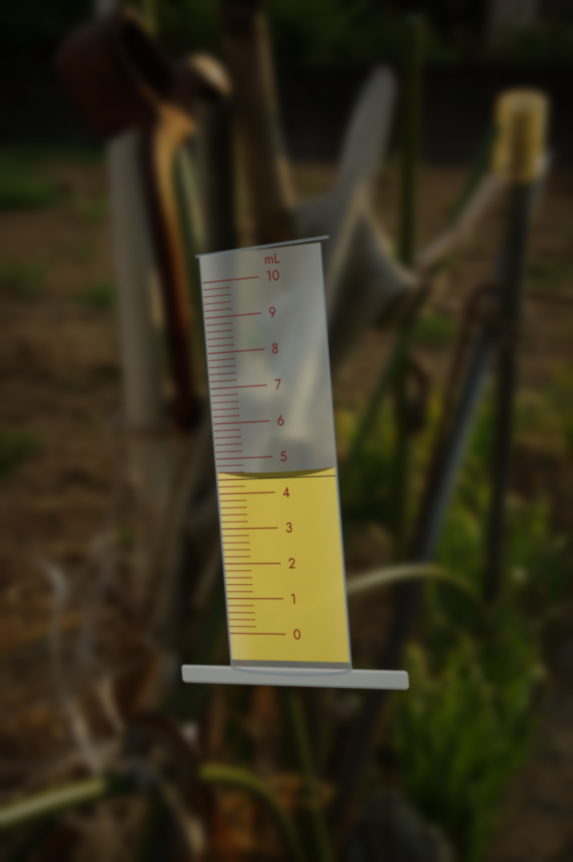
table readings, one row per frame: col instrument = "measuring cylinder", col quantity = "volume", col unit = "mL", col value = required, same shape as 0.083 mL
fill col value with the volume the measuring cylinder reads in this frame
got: 4.4 mL
